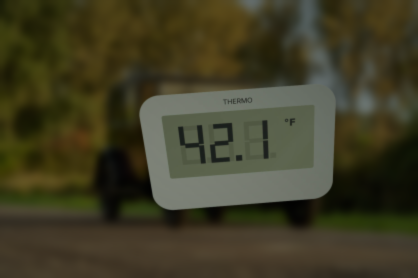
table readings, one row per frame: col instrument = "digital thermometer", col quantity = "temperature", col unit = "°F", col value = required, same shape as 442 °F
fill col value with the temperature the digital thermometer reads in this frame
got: 42.1 °F
